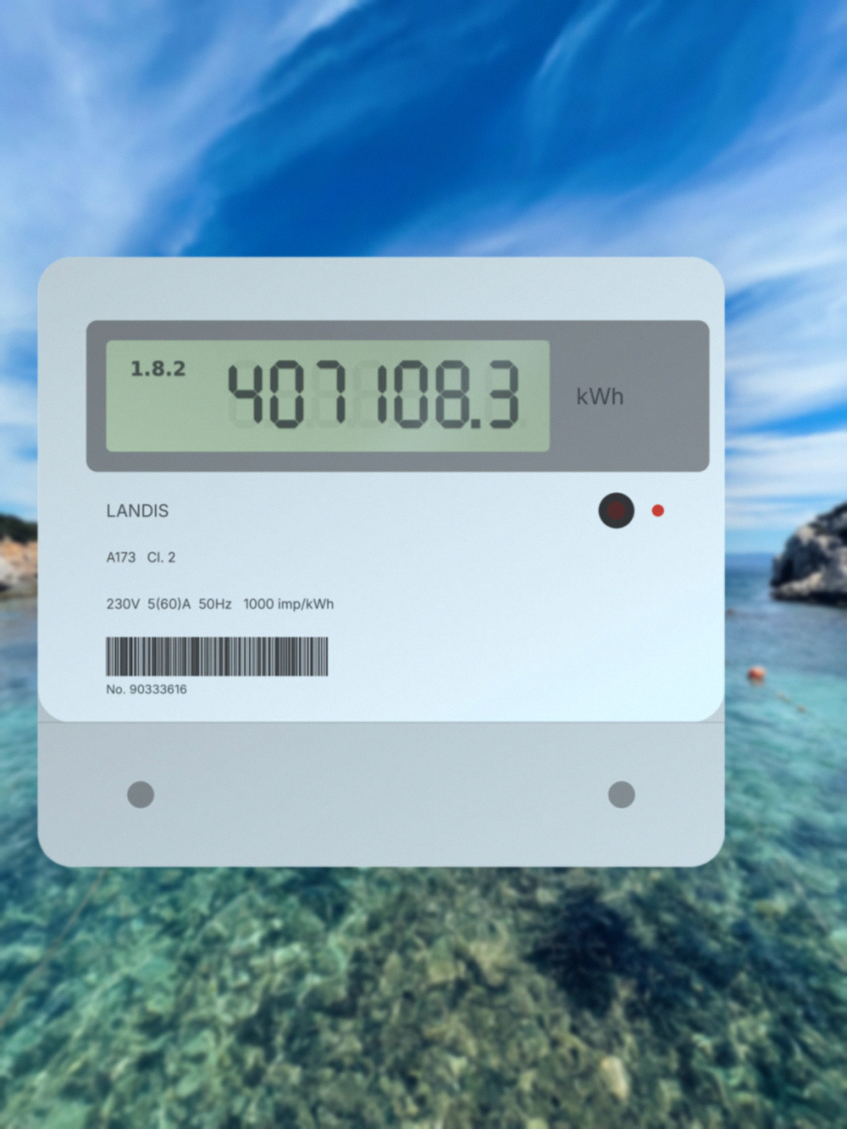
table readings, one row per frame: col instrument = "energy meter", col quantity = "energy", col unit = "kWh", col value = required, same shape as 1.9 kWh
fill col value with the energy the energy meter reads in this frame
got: 407108.3 kWh
